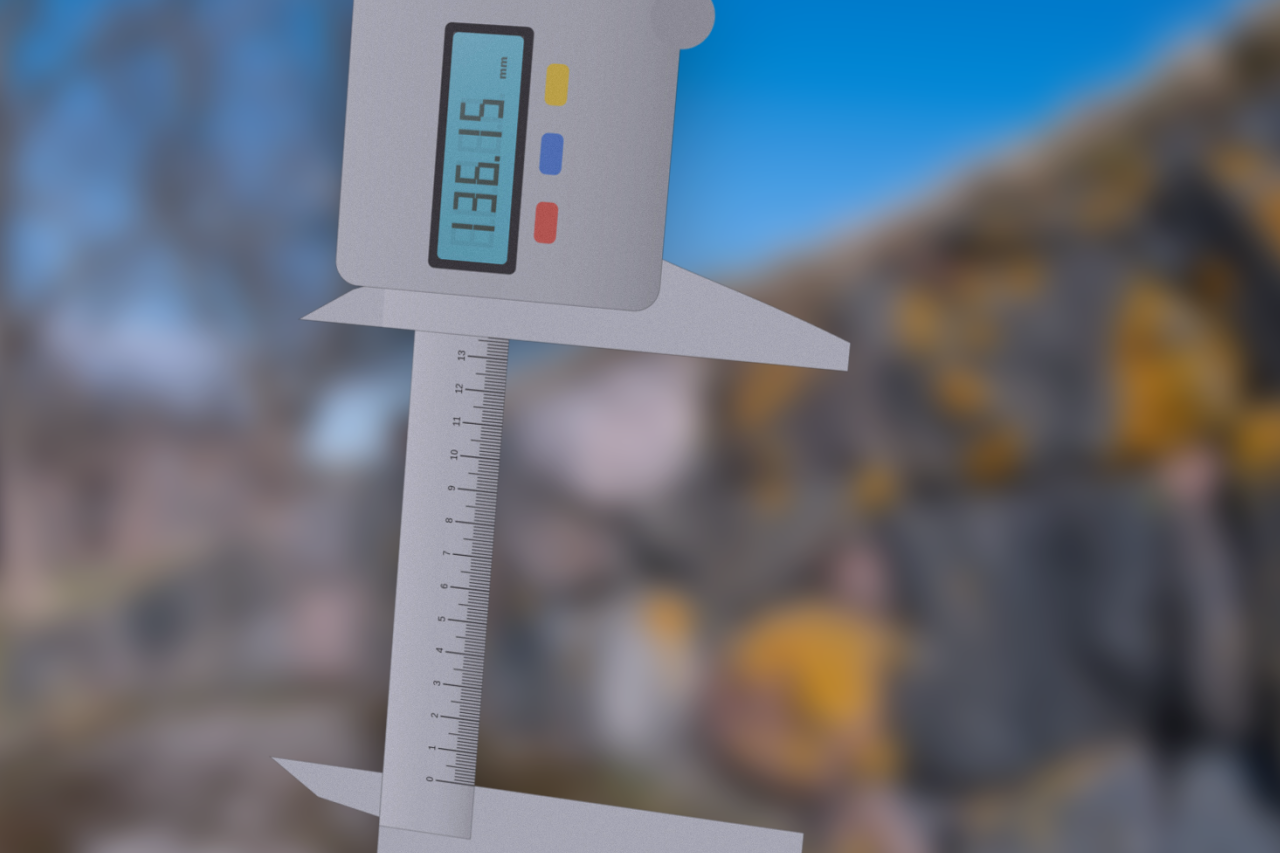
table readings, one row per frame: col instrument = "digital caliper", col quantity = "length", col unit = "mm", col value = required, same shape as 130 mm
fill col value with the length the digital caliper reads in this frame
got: 136.15 mm
